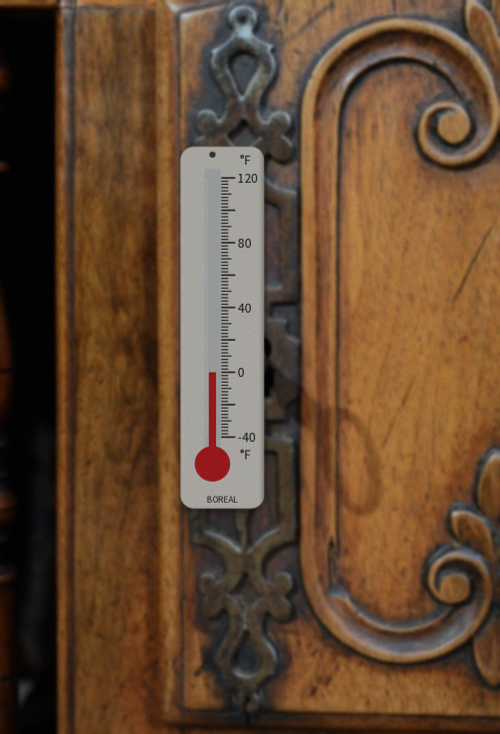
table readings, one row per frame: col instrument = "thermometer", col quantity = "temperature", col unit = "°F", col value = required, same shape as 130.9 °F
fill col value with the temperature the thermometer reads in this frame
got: 0 °F
